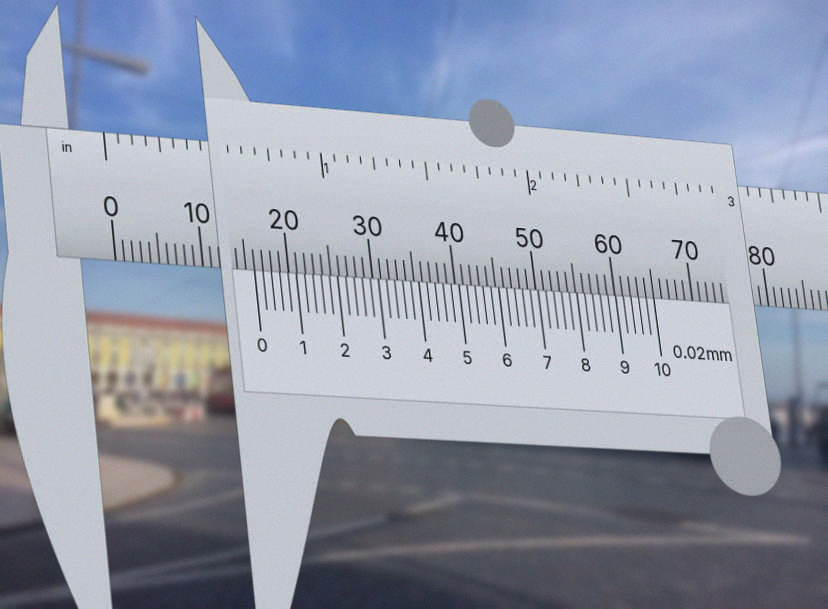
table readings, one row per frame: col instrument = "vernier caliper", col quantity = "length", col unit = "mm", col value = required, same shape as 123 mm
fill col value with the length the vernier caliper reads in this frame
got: 16.0 mm
